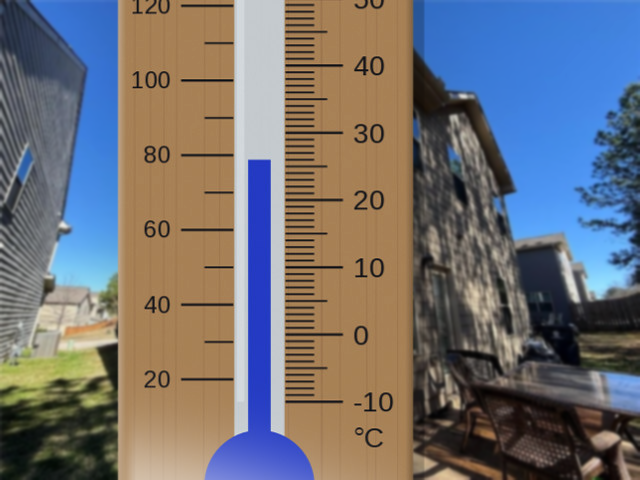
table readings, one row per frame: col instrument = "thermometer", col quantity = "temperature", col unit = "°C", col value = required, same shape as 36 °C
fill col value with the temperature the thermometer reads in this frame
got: 26 °C
